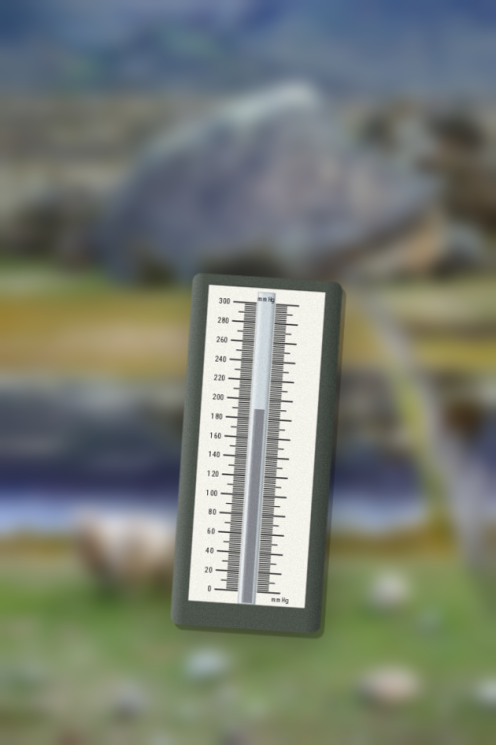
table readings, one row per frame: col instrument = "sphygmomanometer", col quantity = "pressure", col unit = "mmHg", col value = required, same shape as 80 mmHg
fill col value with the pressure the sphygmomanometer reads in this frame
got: 190 mmHg
